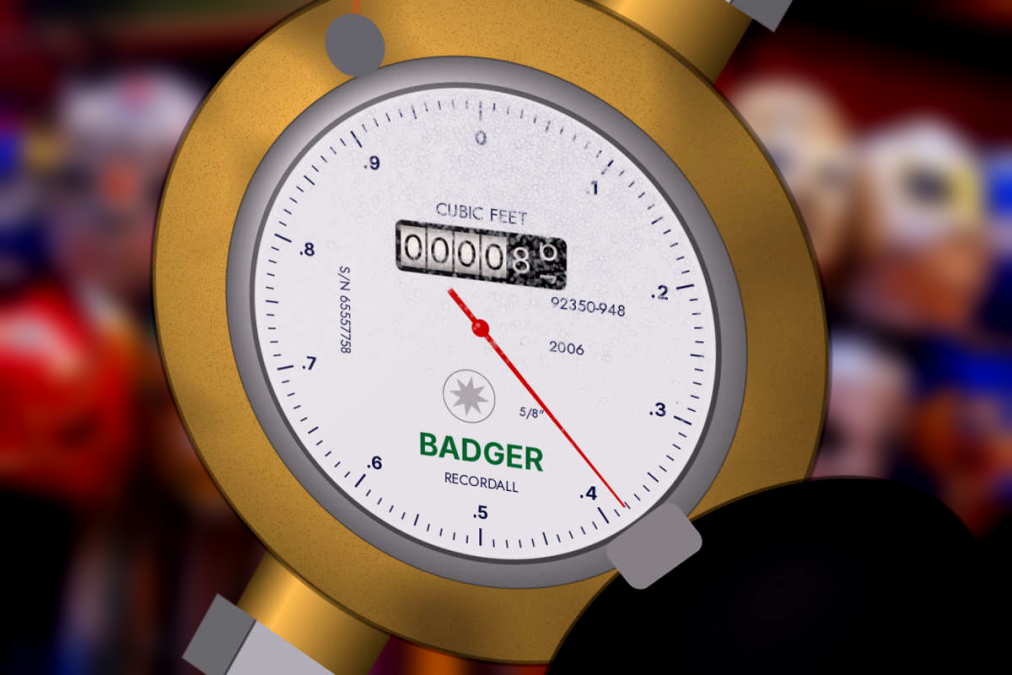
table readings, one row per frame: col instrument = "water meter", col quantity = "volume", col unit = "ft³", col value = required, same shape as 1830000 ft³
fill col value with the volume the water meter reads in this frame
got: 86.38 ft³
